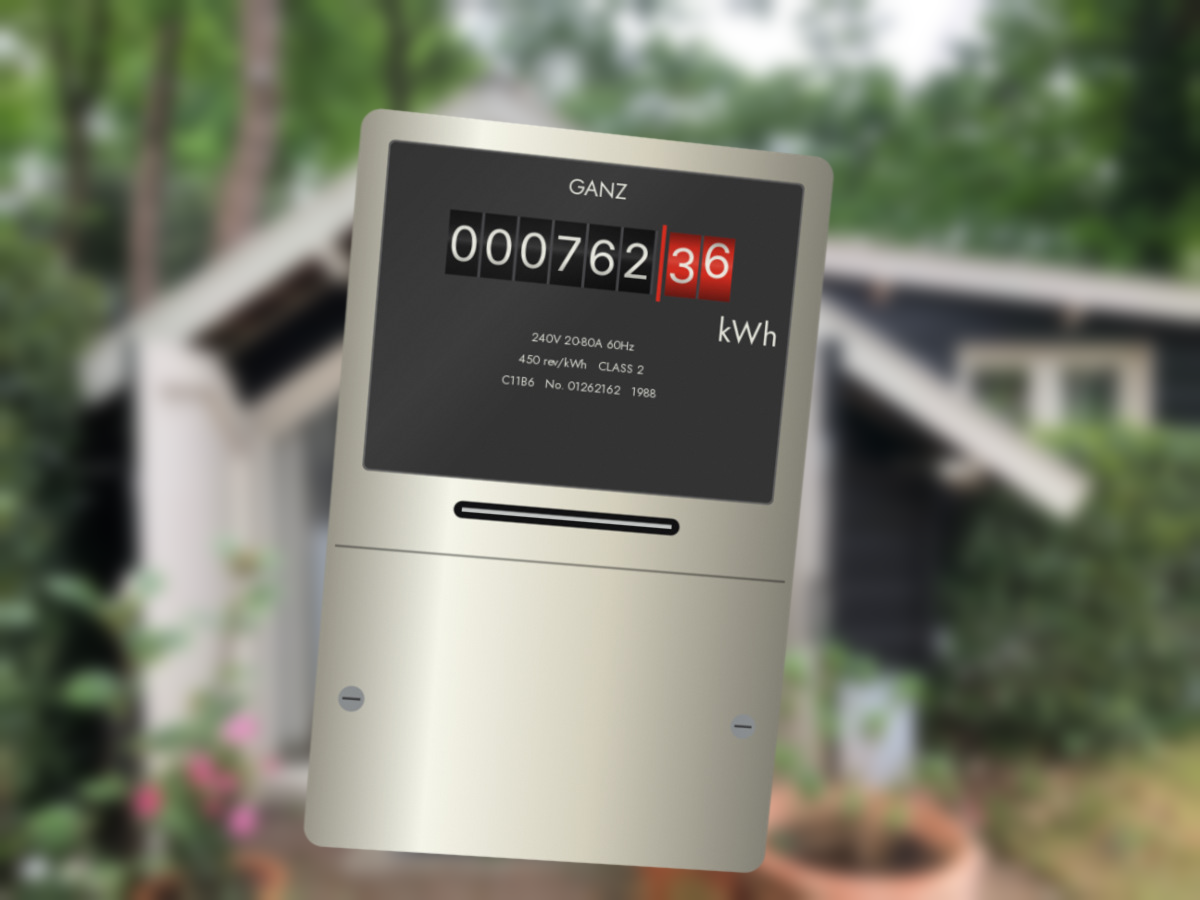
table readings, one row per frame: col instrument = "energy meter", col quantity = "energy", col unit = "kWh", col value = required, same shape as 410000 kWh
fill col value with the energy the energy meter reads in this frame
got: 762.36 kWh
